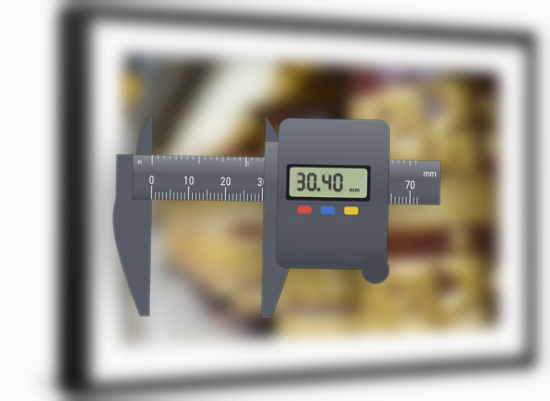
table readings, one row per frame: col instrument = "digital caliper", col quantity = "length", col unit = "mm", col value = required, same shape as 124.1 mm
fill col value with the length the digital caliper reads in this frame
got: 30.40 mm
